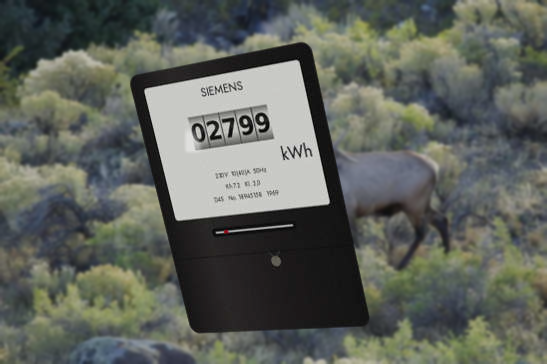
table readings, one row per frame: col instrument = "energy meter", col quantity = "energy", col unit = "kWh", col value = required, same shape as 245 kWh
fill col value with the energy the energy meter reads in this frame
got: 2799 kWh
